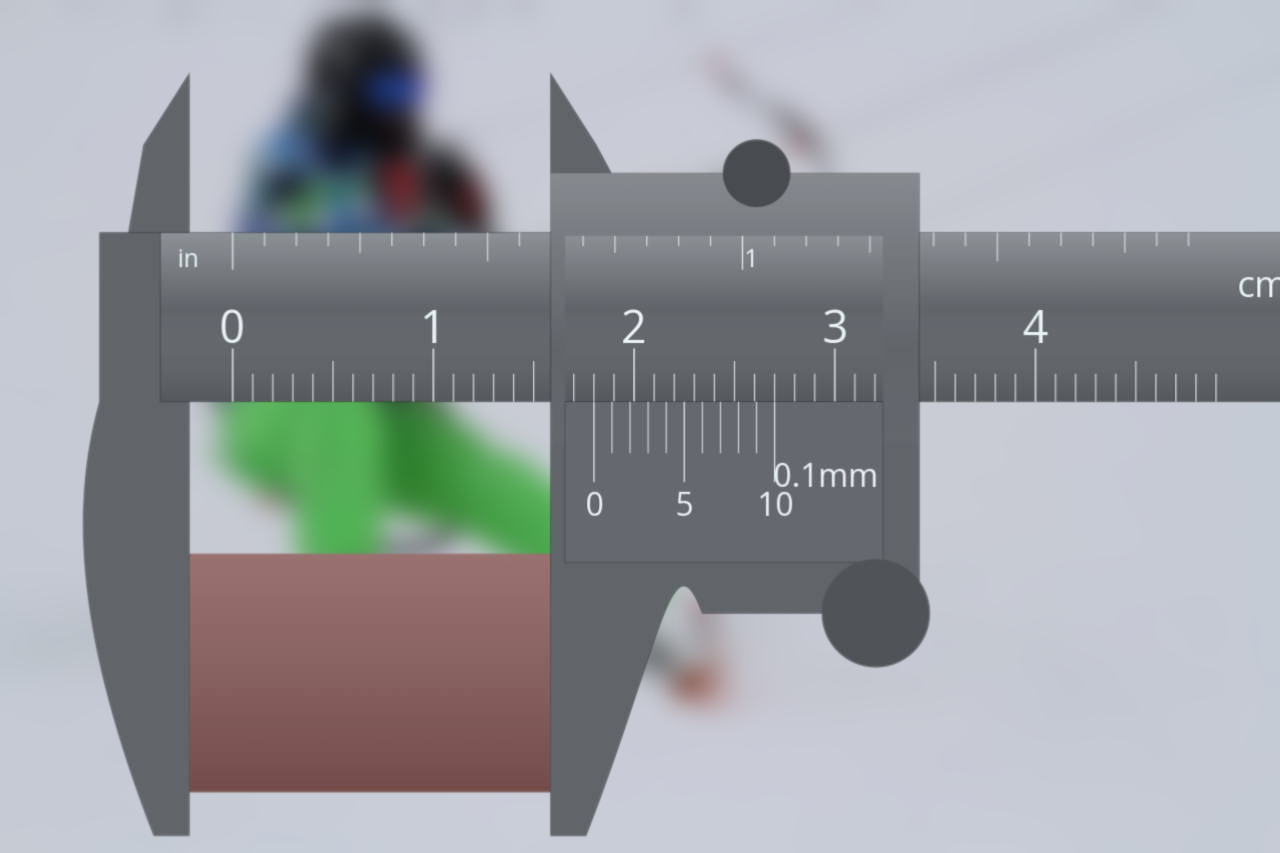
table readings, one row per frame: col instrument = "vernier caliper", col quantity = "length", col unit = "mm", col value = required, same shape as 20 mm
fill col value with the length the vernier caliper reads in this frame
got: 18.0 mm
